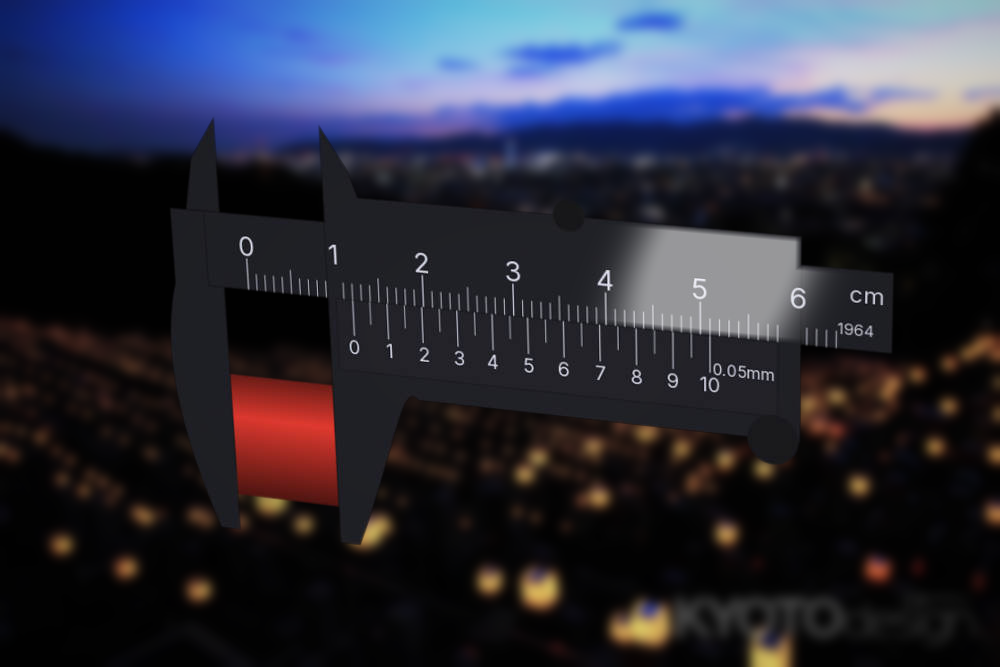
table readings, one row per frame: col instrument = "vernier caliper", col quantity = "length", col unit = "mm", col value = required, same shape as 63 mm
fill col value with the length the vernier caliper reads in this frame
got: 12.0 mm
